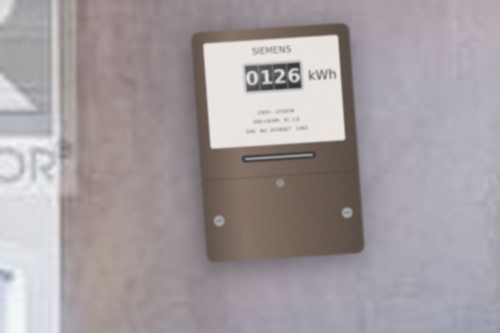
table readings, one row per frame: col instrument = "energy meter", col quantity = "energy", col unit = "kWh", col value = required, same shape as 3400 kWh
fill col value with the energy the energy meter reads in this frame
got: 126 kWh
